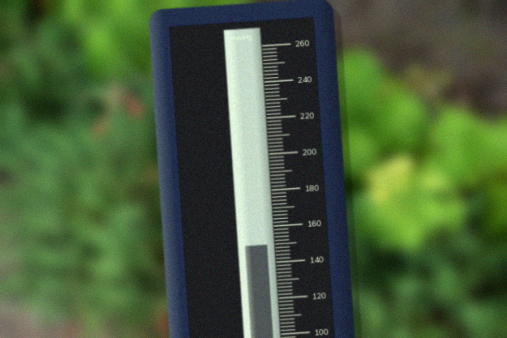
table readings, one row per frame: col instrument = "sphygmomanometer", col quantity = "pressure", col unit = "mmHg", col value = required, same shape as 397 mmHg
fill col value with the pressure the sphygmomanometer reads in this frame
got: 150 mmHg
